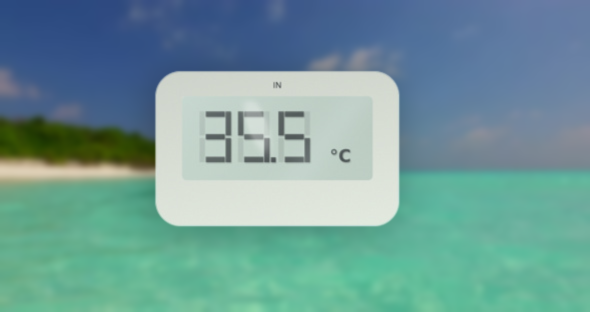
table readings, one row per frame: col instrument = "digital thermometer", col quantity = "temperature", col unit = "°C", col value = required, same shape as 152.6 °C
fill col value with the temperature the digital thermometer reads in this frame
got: 35.5 °C
